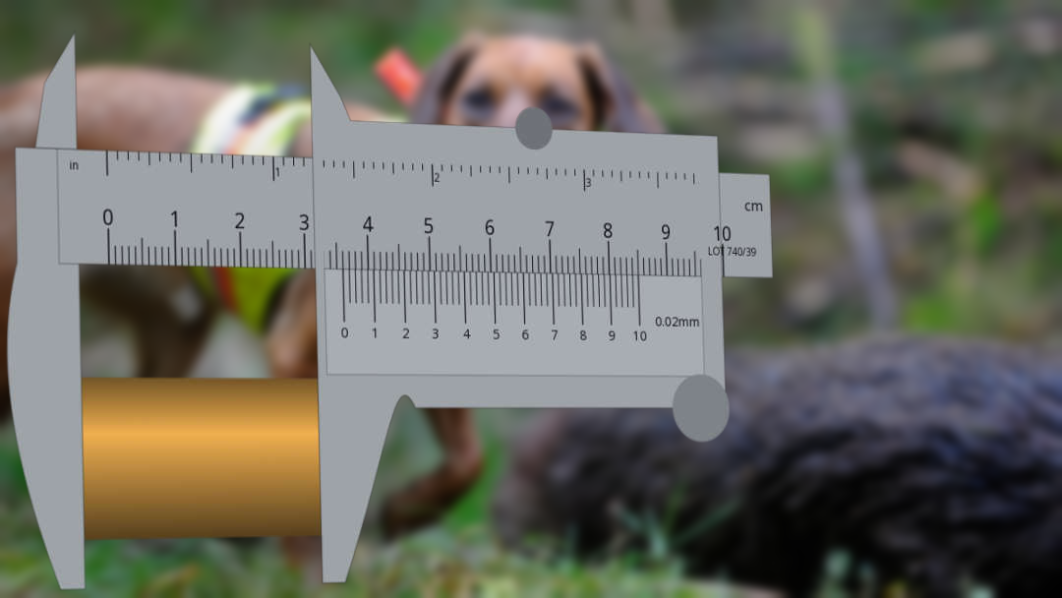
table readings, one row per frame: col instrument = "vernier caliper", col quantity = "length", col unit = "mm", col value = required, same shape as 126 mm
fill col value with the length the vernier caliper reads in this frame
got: 36.0 mm
